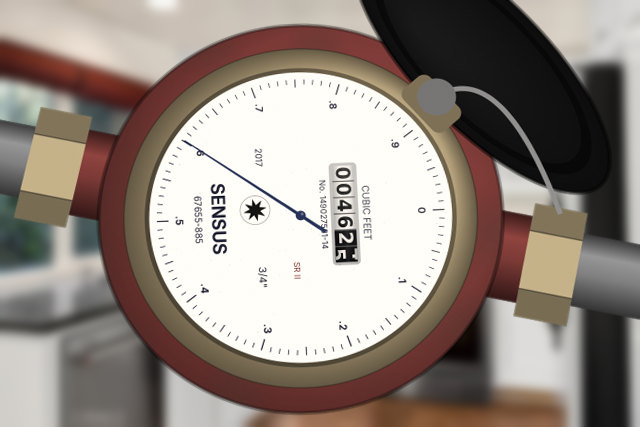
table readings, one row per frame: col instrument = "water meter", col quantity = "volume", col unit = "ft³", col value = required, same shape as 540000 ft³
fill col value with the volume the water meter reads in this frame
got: 4624.60 ft³
